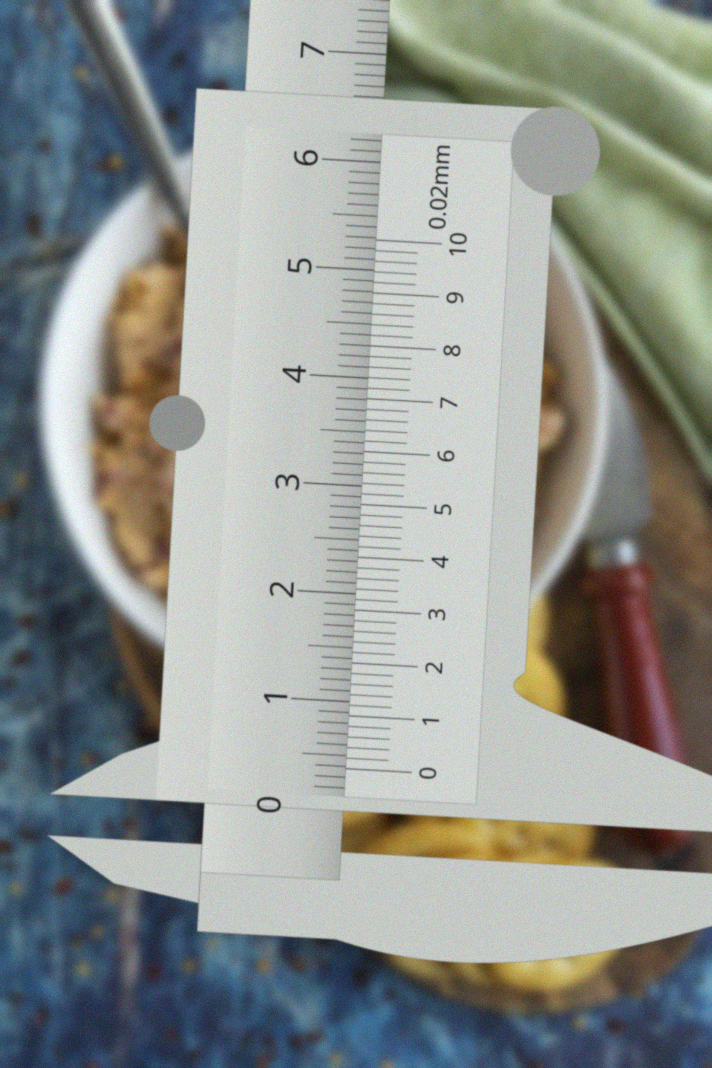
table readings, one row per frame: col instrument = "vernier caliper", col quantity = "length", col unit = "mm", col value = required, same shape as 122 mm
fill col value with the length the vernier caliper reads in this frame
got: 3.8 mm
